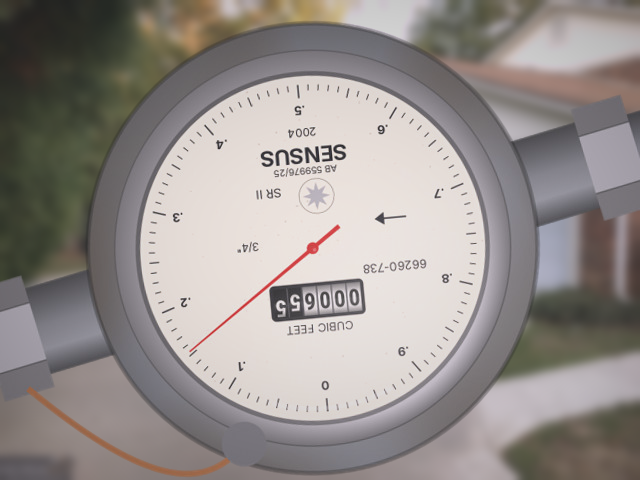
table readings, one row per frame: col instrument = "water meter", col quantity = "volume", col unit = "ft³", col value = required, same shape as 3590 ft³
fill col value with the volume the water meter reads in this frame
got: 655.15 ft³
